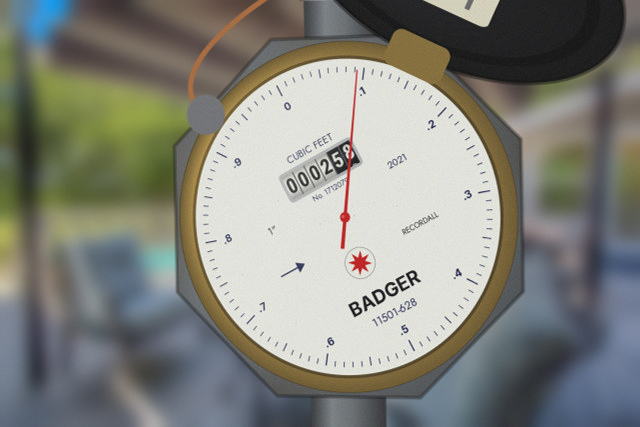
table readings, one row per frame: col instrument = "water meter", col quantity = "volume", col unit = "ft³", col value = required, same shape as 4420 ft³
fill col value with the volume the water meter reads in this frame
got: 258.09 ft³
